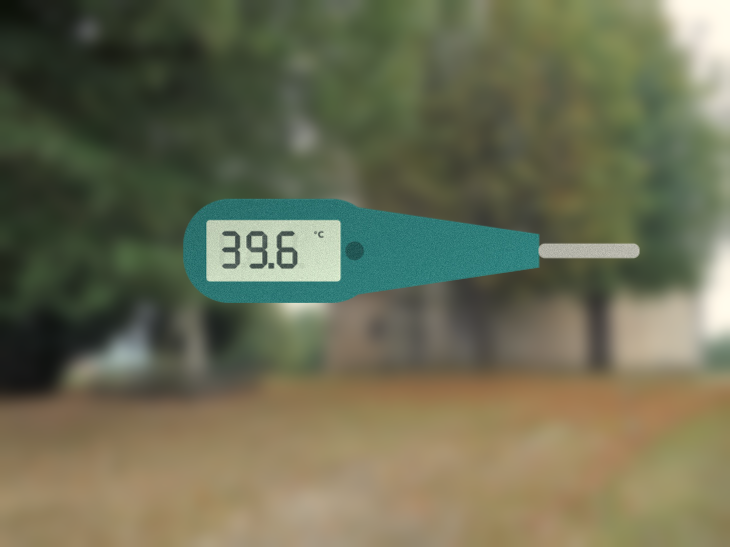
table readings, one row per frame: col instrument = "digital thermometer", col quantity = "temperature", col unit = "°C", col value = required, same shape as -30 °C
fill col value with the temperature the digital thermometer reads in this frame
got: 39.6 °C
